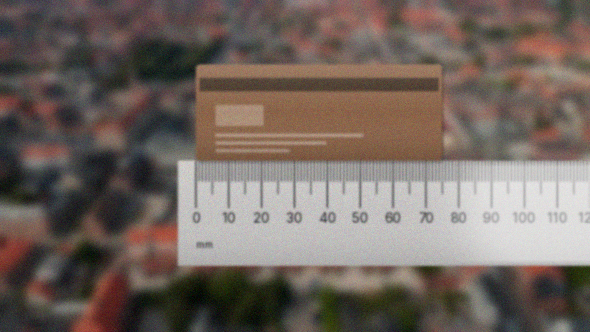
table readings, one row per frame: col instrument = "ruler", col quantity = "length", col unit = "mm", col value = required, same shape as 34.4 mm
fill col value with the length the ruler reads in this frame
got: 75 mm
